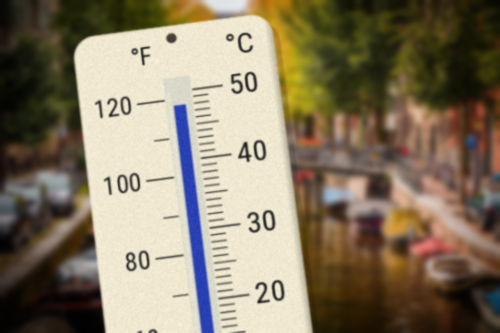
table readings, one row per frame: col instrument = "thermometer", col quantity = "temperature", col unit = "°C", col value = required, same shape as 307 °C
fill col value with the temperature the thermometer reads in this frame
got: 48 °C
